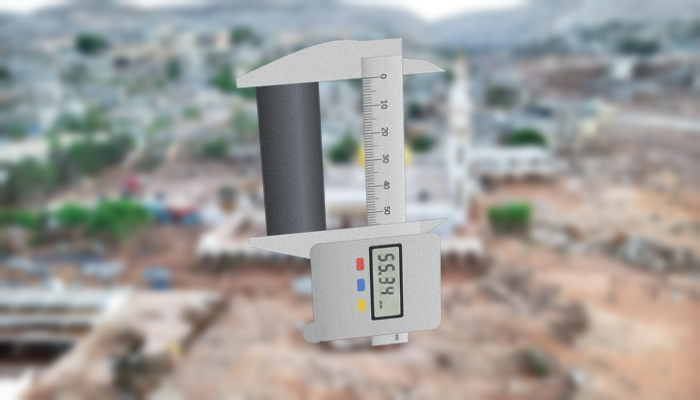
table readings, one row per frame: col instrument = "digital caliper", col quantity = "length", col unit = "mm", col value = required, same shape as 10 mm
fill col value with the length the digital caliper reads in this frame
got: 55.34 mm
